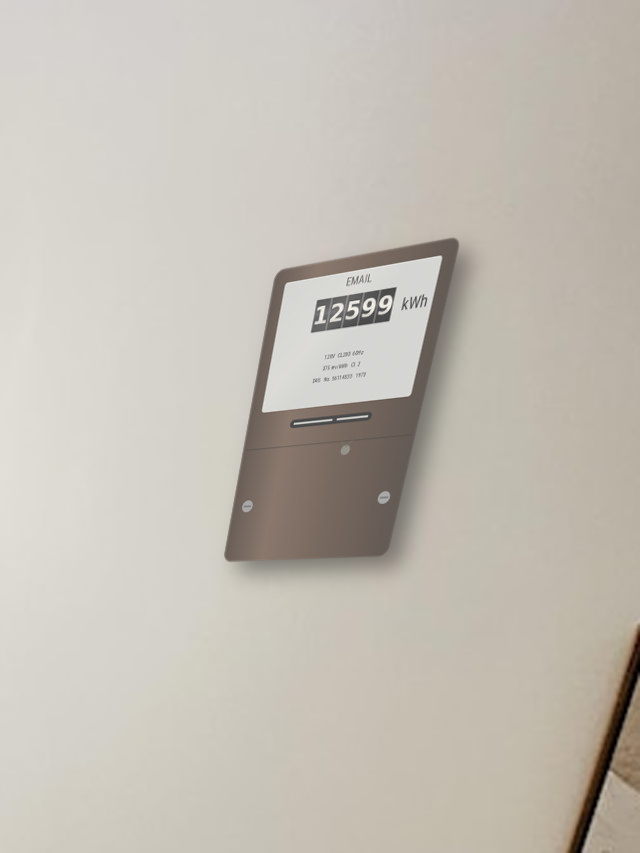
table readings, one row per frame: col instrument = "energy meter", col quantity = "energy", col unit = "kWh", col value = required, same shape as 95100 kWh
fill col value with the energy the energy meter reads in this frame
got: 12599 kWh
